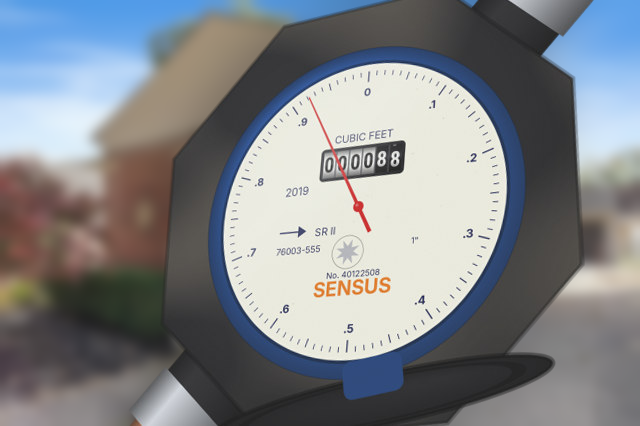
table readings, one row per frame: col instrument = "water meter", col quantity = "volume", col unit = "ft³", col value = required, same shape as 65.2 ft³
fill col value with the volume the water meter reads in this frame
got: 87.92 ft³
